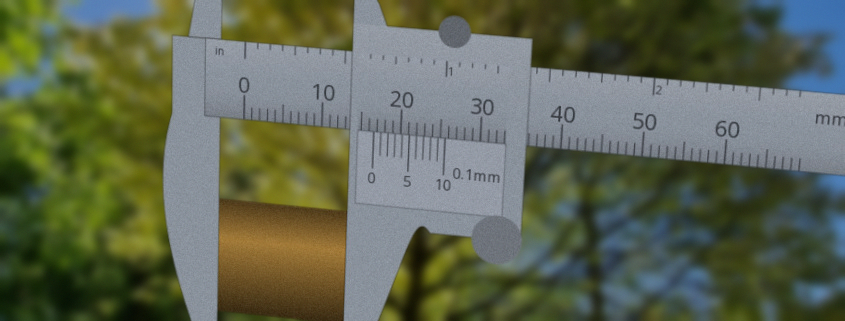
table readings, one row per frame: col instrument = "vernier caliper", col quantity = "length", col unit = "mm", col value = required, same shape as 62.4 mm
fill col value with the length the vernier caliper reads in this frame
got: 16.6 mm
